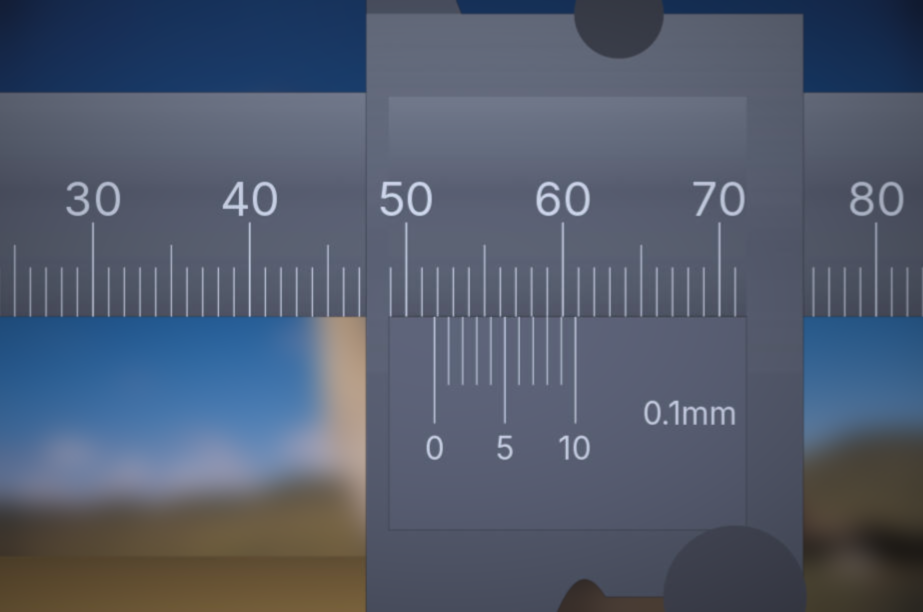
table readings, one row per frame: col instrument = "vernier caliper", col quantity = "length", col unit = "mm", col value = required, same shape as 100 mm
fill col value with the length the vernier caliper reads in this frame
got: 51.8 mm
